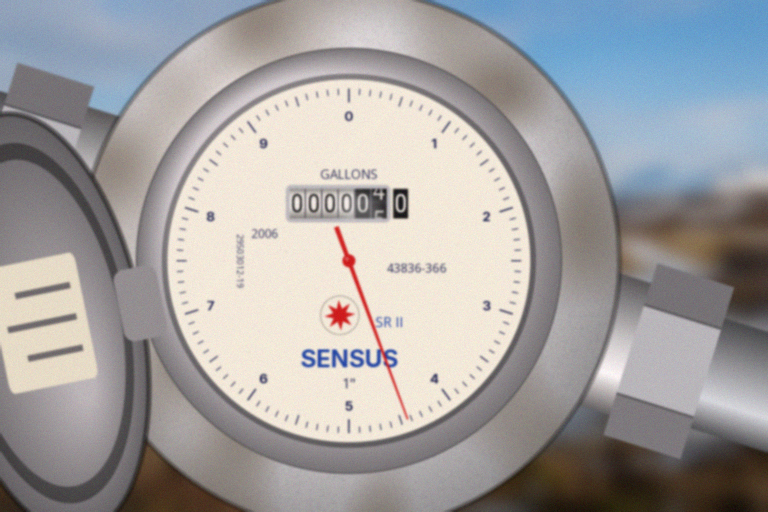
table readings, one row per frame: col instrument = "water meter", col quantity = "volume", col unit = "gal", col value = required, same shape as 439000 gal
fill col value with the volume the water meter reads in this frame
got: 44.4 gal
